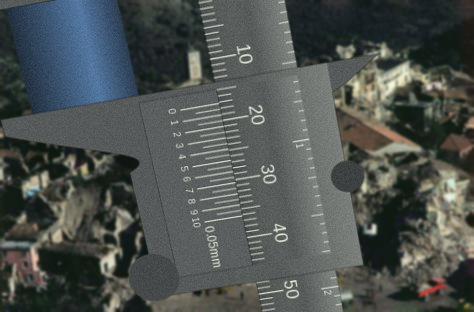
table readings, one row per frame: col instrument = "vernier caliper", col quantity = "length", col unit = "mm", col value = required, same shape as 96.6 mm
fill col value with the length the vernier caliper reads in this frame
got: 17.2 mm
